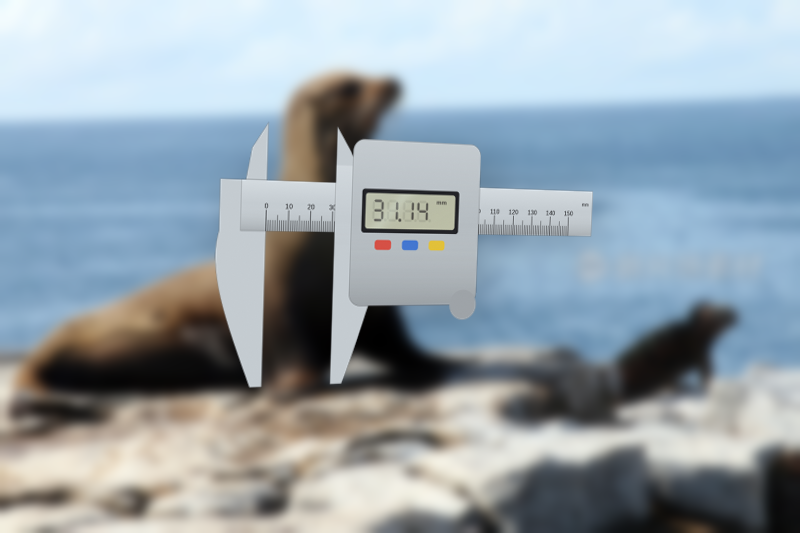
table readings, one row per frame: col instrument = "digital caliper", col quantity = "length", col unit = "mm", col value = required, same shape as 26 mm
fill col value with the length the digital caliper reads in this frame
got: 31.14 mm
